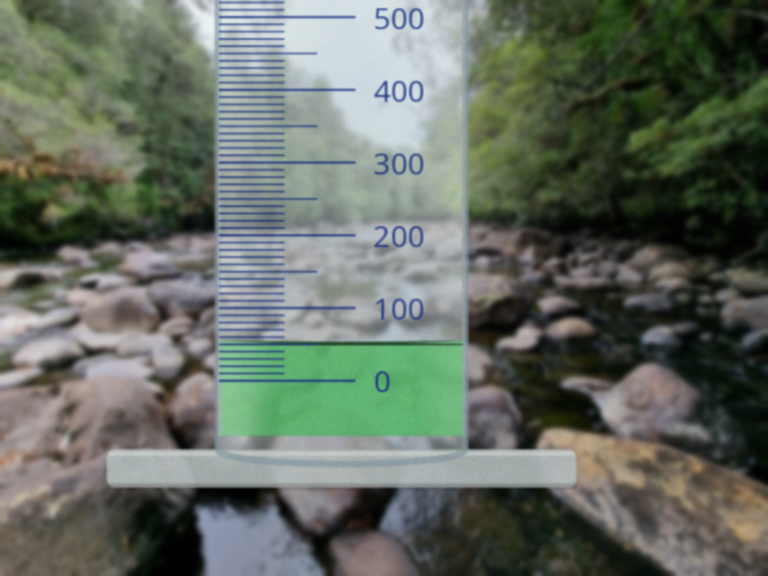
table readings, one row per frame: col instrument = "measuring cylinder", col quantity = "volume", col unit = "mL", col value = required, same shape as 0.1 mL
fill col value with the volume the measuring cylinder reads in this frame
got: 50 mL
